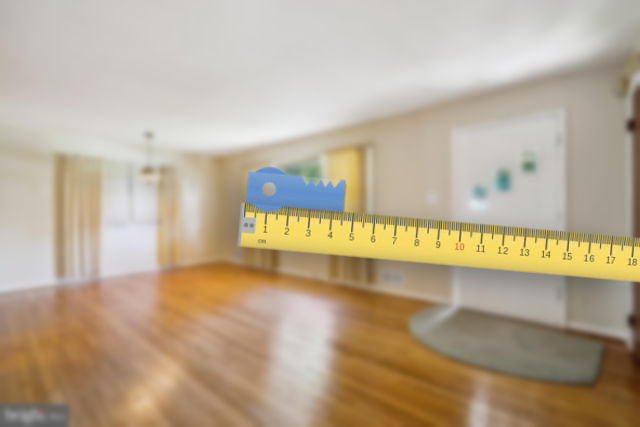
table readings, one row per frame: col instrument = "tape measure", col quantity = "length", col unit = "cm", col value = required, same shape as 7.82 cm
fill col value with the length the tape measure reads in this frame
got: 4.5 cm
